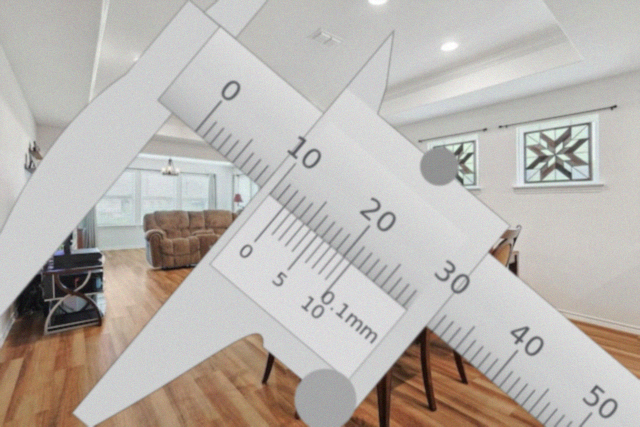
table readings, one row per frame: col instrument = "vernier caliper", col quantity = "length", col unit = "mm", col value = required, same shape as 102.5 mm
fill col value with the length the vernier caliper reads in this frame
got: 12.0 mm
